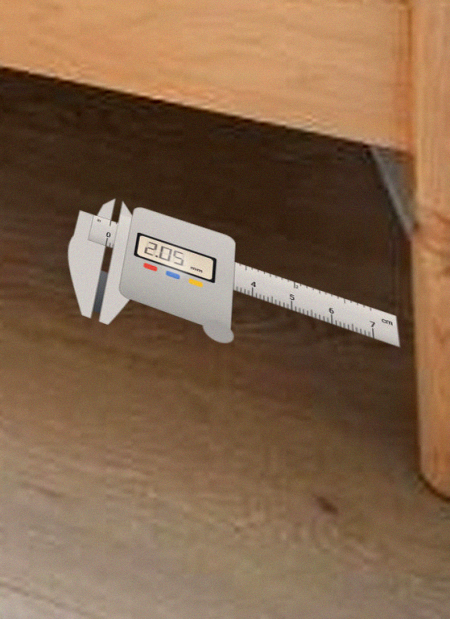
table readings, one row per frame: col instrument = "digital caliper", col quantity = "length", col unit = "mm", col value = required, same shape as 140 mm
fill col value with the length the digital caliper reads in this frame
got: 2.05 mm
